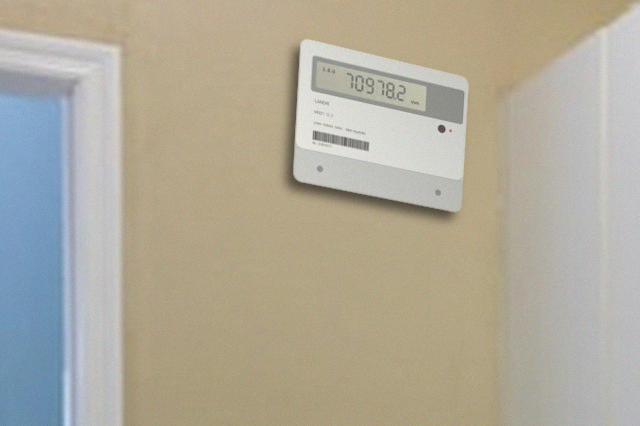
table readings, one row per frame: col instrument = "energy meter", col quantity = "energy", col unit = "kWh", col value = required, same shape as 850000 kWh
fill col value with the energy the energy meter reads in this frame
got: 70978.2 kWh
